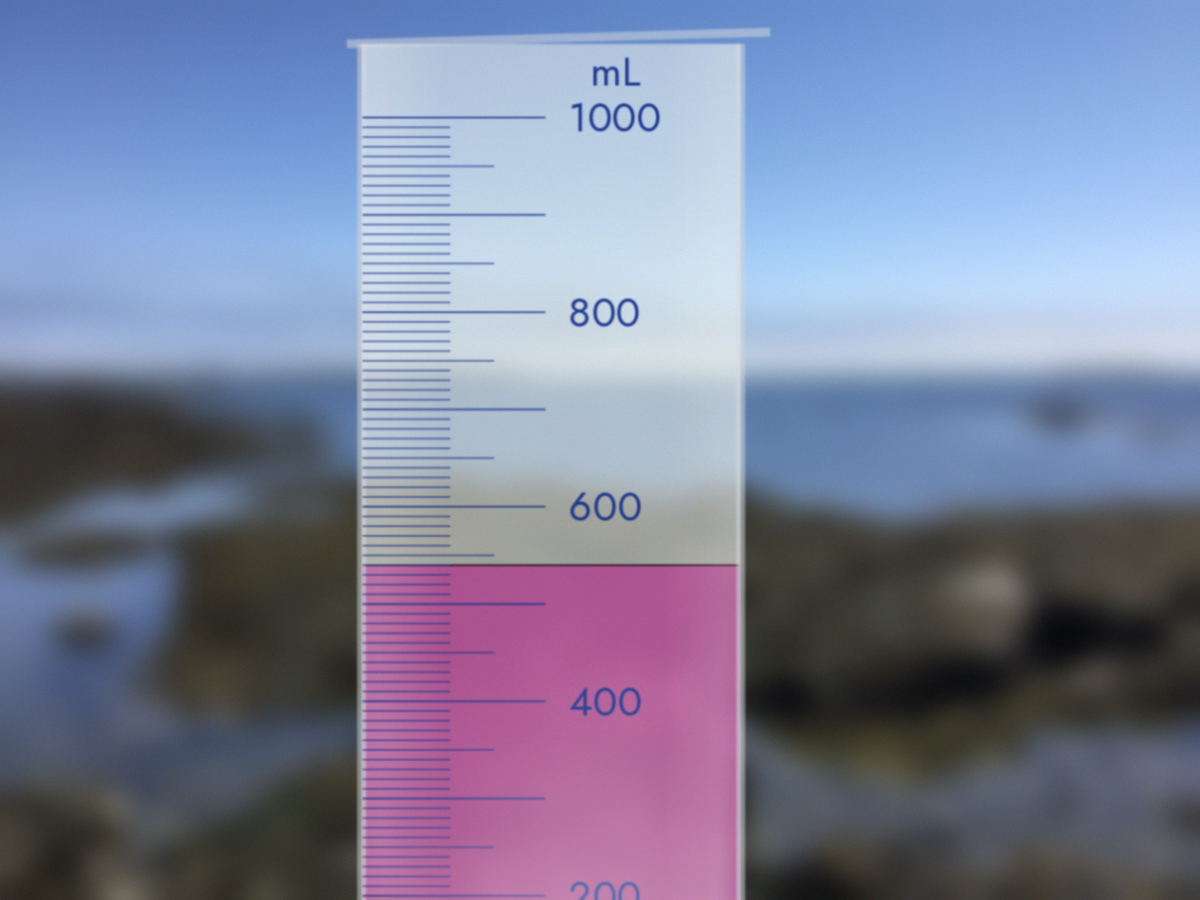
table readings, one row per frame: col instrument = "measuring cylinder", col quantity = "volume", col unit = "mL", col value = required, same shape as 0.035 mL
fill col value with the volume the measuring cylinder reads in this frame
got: 540 mL
